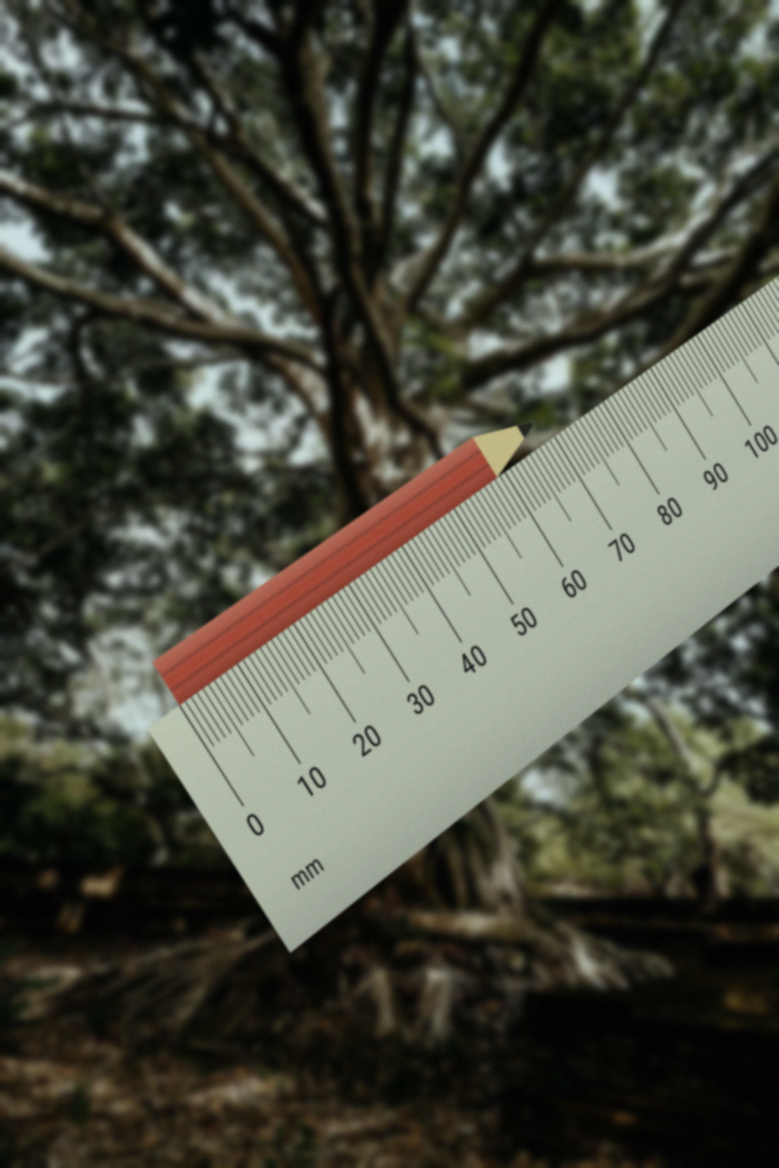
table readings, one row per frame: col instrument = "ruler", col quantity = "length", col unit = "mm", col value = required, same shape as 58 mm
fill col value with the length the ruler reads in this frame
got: 68 mm
